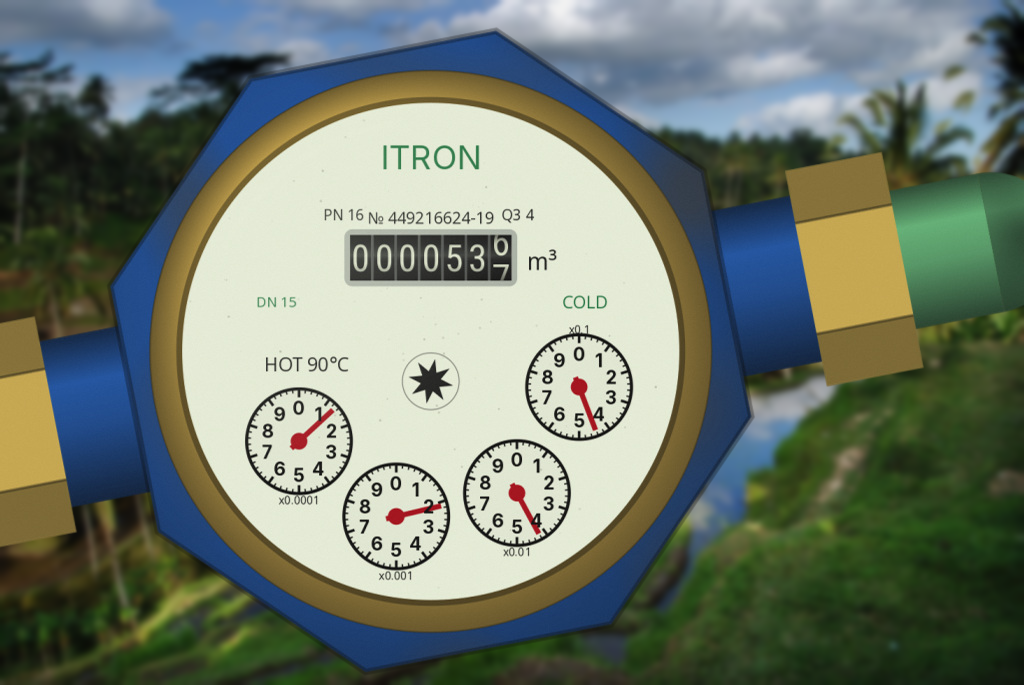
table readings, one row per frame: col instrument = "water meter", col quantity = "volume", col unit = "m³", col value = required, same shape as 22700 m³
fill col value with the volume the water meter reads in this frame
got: 536.4421 m³
